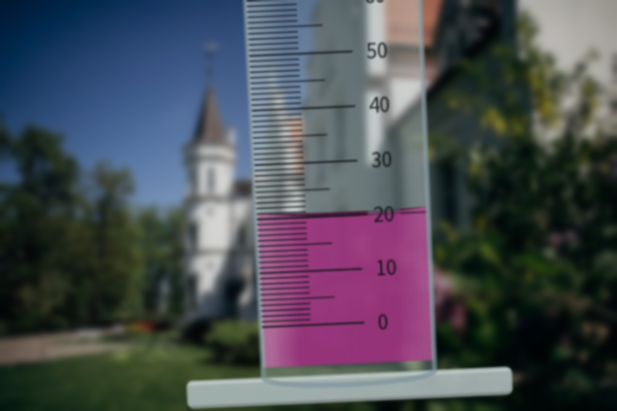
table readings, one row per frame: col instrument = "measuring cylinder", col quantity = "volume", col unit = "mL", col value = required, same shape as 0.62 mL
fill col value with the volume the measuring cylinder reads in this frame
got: 20 mL
